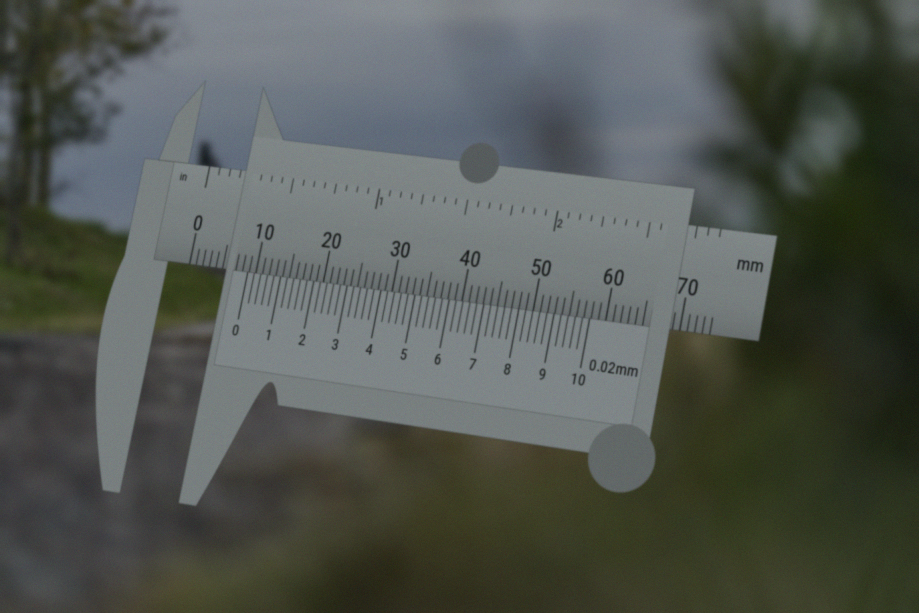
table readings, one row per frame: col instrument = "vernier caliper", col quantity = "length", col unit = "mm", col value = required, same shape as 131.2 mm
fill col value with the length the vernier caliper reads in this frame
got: 8.8 mm
